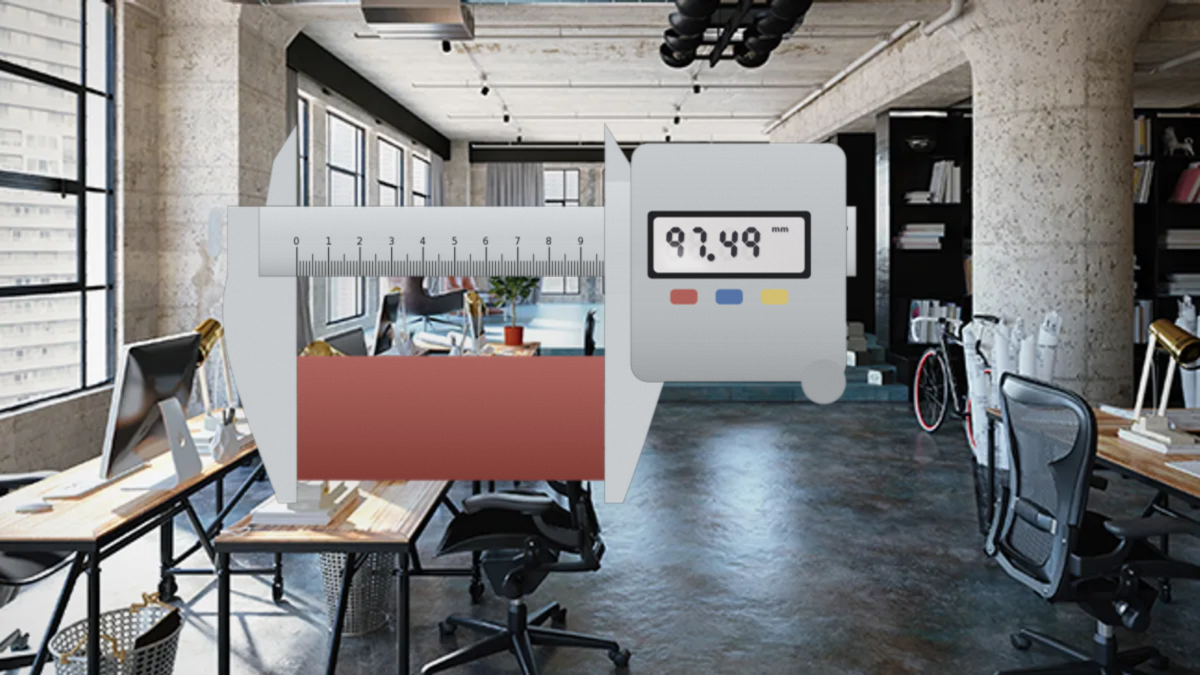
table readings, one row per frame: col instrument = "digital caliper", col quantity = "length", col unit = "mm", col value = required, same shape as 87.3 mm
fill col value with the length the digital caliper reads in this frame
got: 97.49 mm
